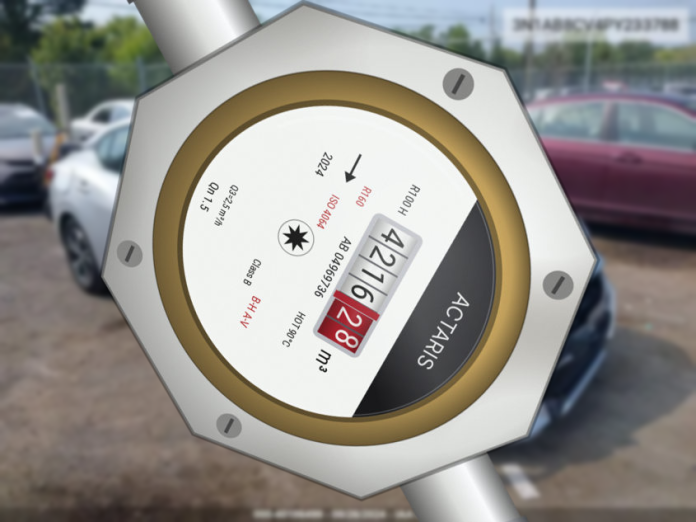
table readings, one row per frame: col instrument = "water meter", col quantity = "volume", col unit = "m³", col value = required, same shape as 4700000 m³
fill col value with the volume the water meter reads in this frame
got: 4216.28 m³
